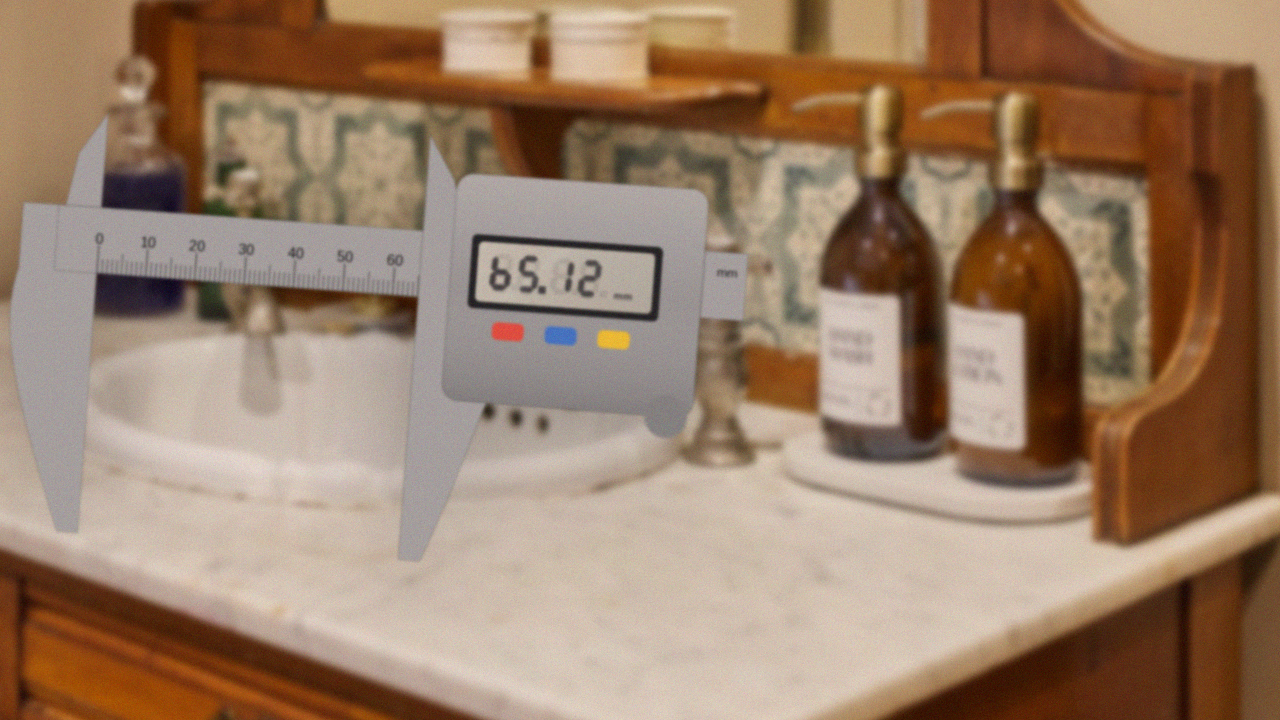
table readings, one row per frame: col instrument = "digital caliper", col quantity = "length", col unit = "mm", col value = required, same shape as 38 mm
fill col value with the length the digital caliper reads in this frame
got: 65.12 mm
